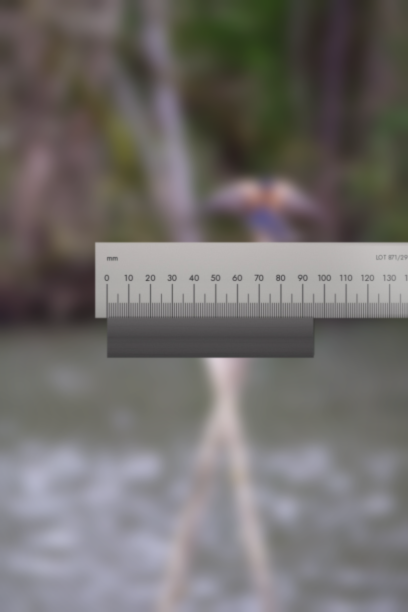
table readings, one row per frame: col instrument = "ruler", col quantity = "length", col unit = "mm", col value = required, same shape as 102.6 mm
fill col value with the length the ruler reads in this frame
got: 95 mm
